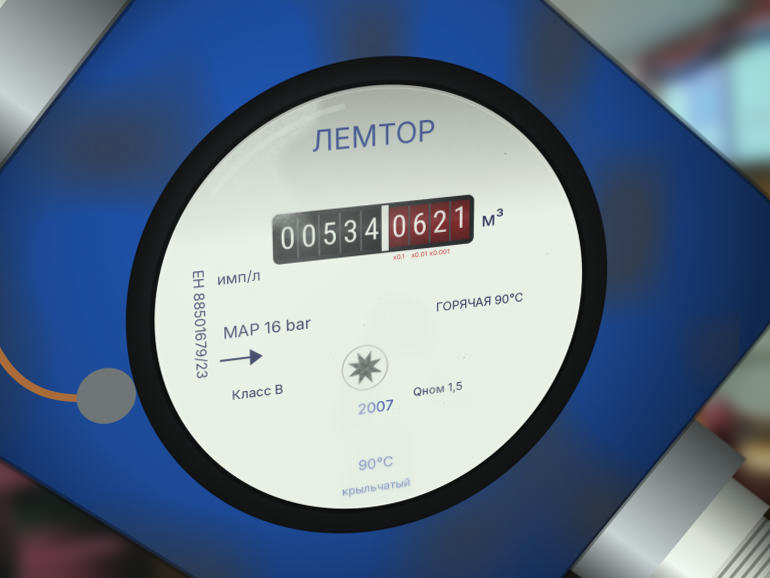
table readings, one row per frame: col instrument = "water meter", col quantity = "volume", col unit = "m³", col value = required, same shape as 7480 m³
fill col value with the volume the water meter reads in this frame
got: 534.0621 m³
